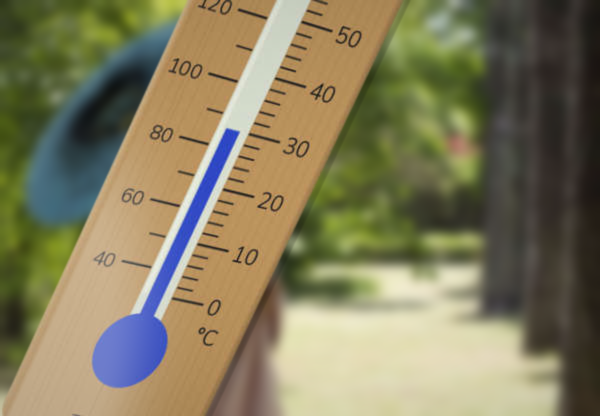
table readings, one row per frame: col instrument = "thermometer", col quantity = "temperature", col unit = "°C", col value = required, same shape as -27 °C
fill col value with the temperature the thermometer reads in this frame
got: 30 °C
